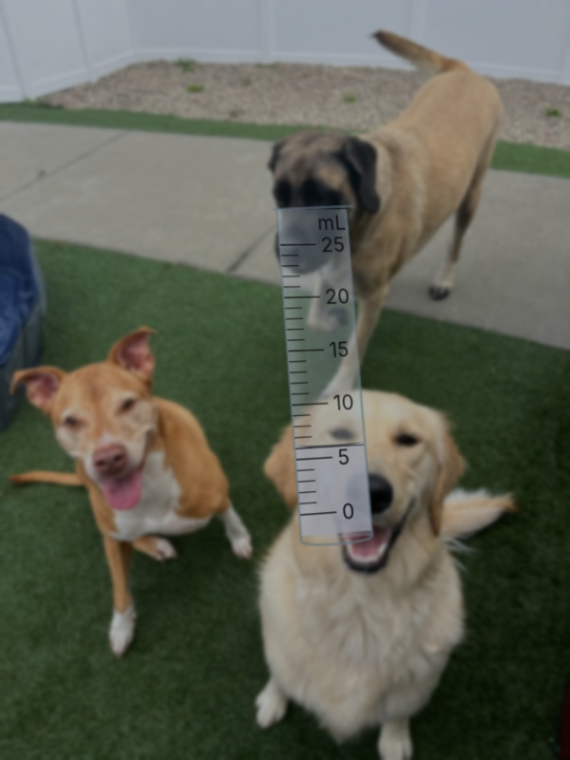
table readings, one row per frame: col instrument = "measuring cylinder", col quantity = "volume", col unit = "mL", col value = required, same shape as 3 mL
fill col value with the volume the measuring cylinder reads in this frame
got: 6 mL
